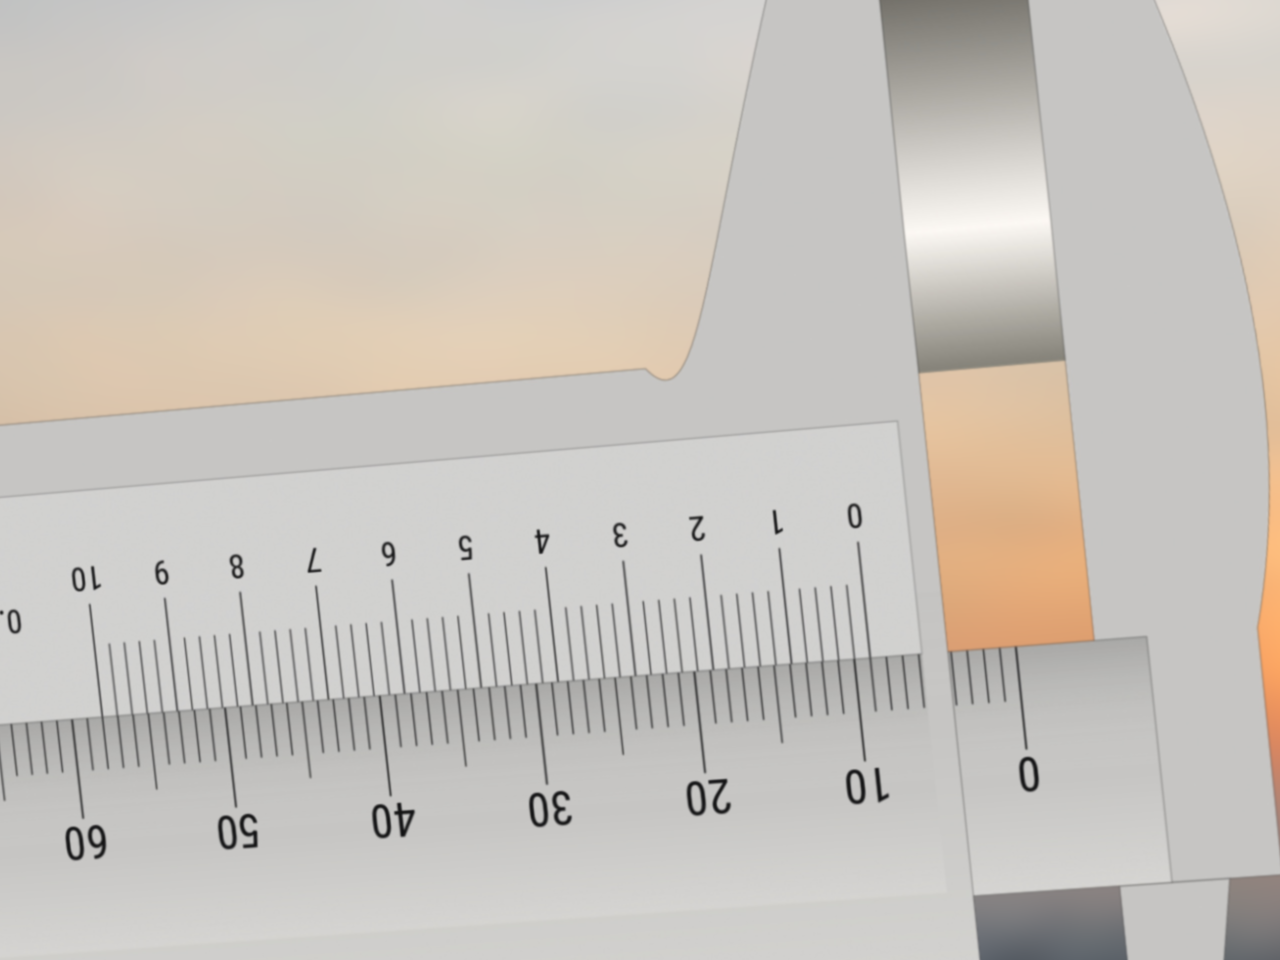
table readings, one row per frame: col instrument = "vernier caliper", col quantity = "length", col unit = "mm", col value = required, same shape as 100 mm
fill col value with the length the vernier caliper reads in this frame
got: 9.0 mm
